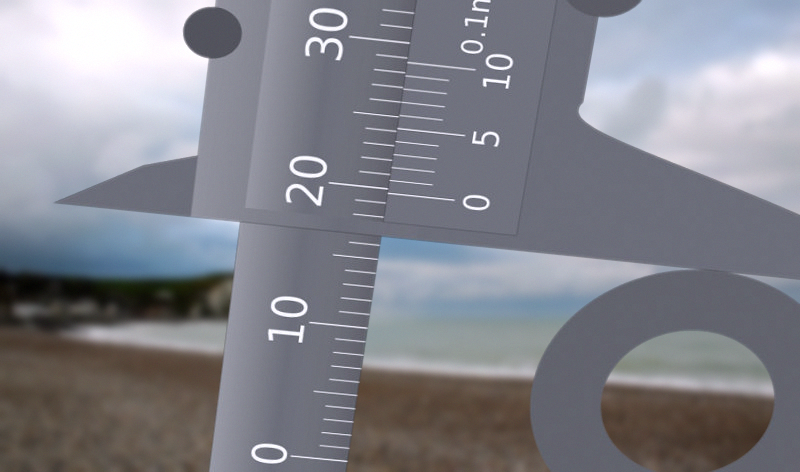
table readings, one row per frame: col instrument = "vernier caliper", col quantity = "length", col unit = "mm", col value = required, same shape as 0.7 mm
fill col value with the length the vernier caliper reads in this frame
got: 19.7 mm
